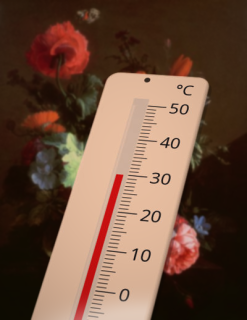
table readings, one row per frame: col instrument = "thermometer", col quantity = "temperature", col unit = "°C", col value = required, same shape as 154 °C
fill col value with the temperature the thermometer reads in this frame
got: 30 °C
